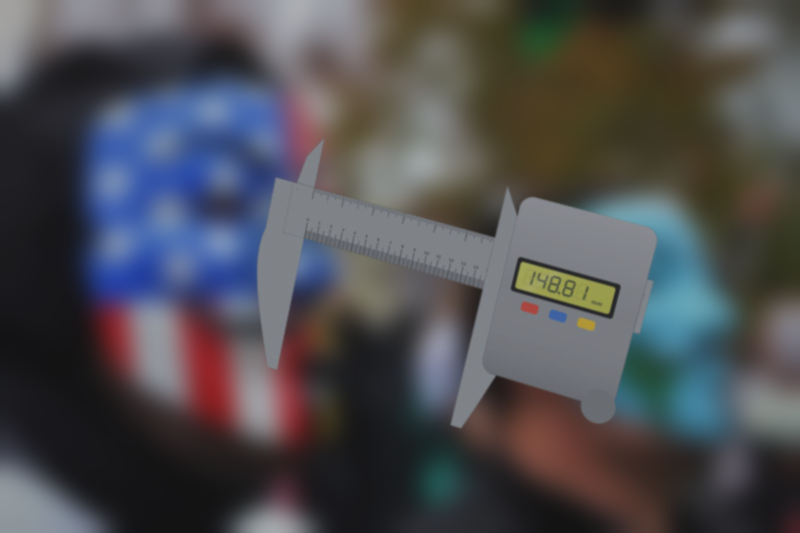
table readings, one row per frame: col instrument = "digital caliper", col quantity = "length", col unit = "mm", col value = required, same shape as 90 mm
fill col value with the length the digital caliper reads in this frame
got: 148.81 mm
